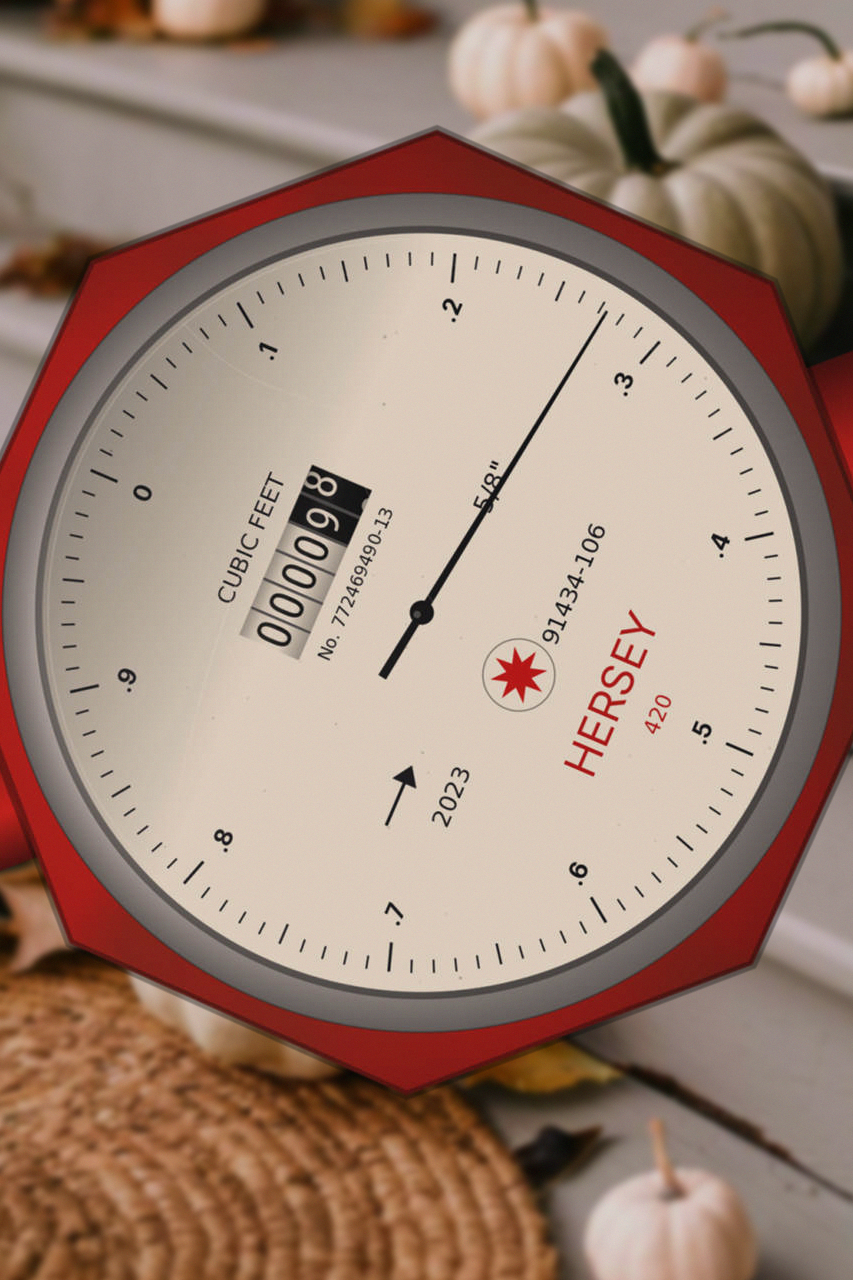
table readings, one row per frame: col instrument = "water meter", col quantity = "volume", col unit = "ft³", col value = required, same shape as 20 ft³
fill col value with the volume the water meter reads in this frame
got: 98.27 ft³
